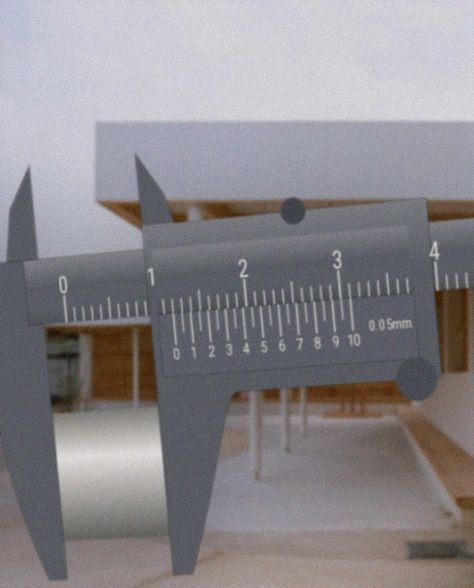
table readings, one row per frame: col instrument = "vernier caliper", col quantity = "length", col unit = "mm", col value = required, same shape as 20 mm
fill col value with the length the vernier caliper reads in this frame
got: 12.0 mm
